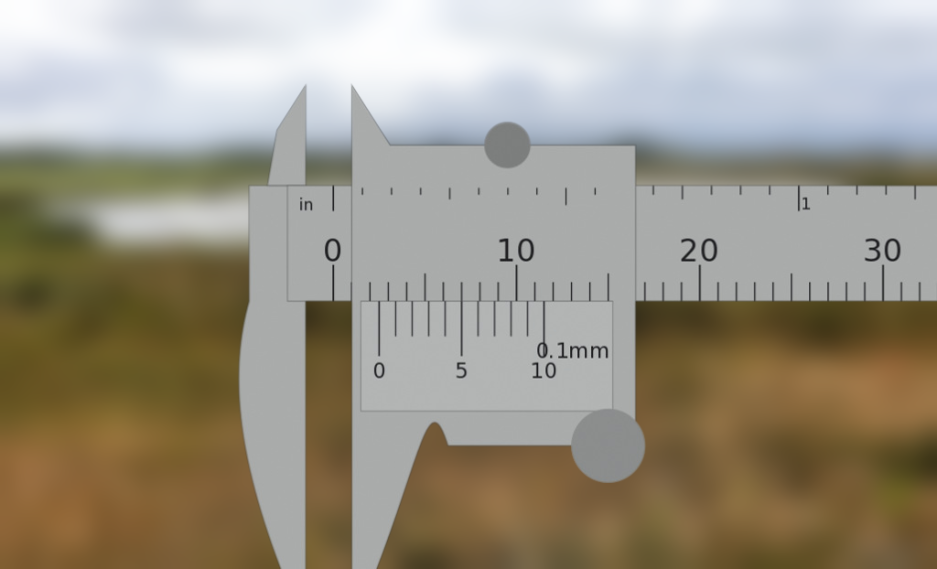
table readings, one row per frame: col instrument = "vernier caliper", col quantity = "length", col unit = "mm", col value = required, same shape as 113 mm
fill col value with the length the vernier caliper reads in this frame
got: 2.5 mm
